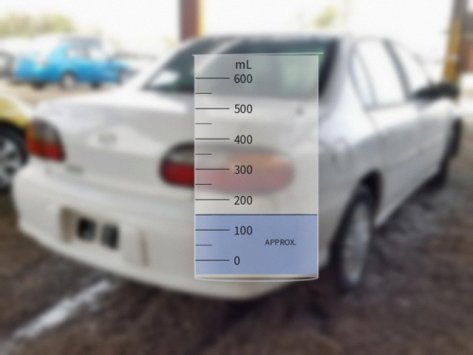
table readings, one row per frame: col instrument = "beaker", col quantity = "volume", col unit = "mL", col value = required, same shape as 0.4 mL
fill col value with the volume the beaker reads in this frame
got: 150 mL
